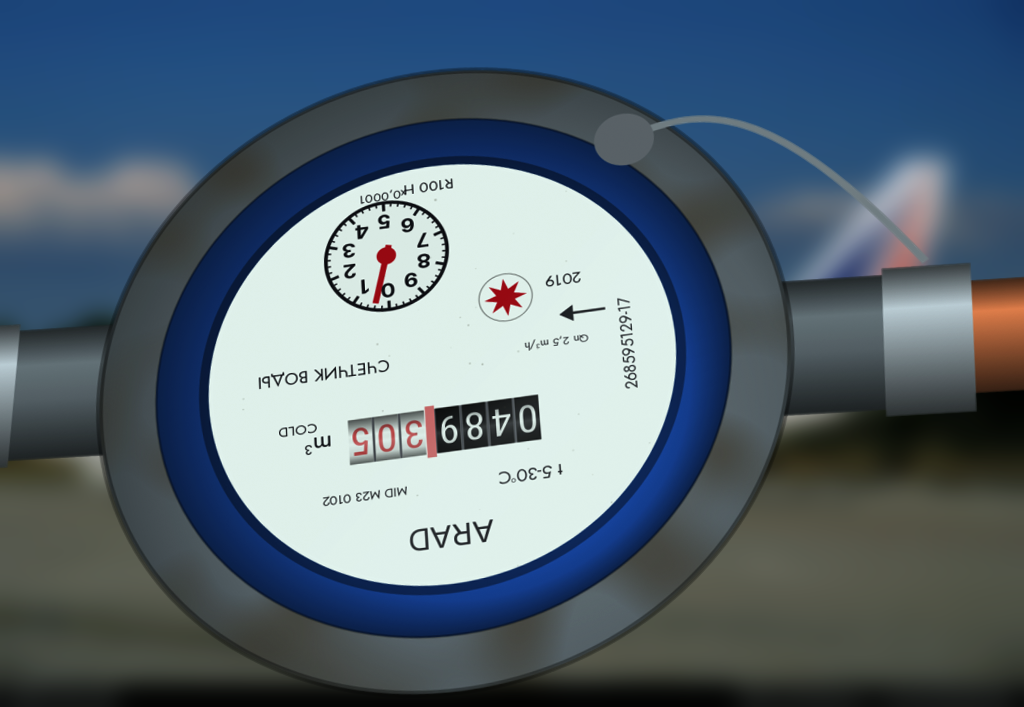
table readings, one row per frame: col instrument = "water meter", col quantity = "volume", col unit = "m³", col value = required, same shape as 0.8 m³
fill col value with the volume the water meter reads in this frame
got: 489.3050 m³
